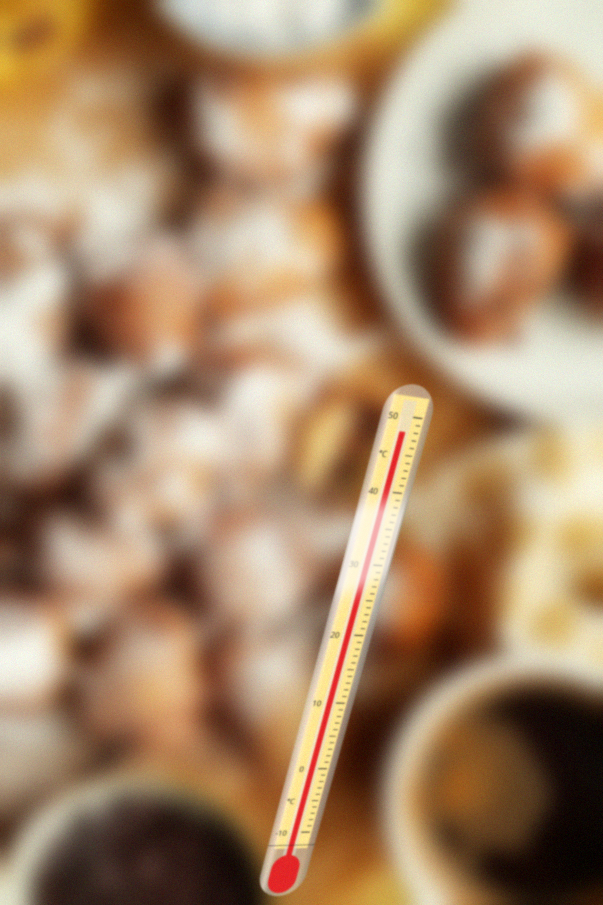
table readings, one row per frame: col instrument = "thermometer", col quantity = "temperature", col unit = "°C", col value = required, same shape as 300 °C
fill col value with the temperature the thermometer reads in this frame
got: 48 °C
